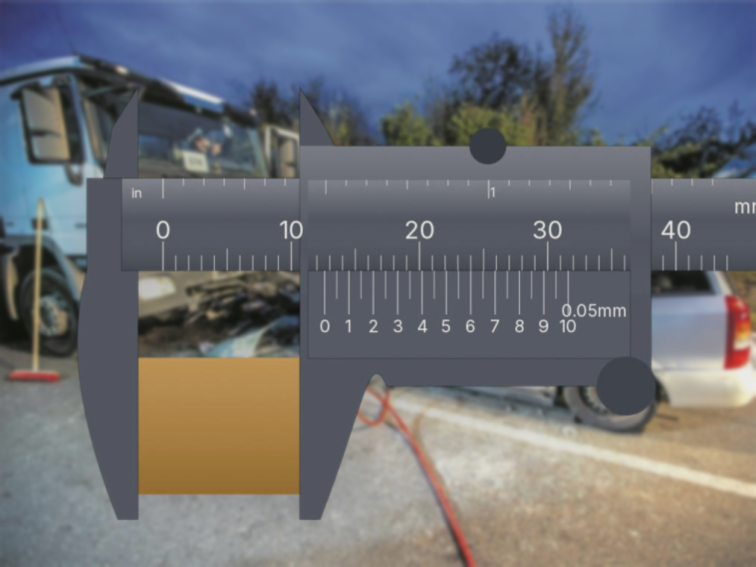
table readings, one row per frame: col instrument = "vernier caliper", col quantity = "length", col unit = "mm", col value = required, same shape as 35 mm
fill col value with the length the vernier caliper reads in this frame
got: 12.6 mm
